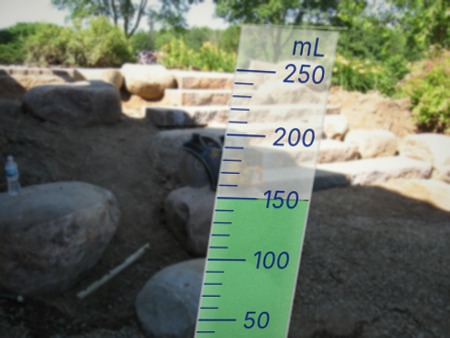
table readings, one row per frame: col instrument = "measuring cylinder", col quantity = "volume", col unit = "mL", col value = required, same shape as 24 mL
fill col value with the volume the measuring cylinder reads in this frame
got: 150 mL
